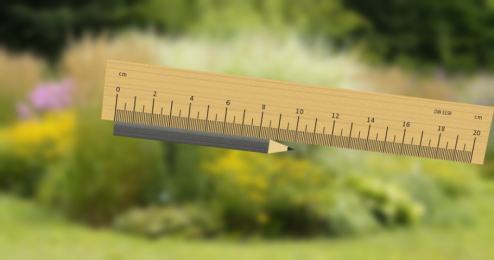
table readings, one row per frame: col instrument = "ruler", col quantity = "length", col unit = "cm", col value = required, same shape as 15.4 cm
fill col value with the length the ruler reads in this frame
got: 10 cm
